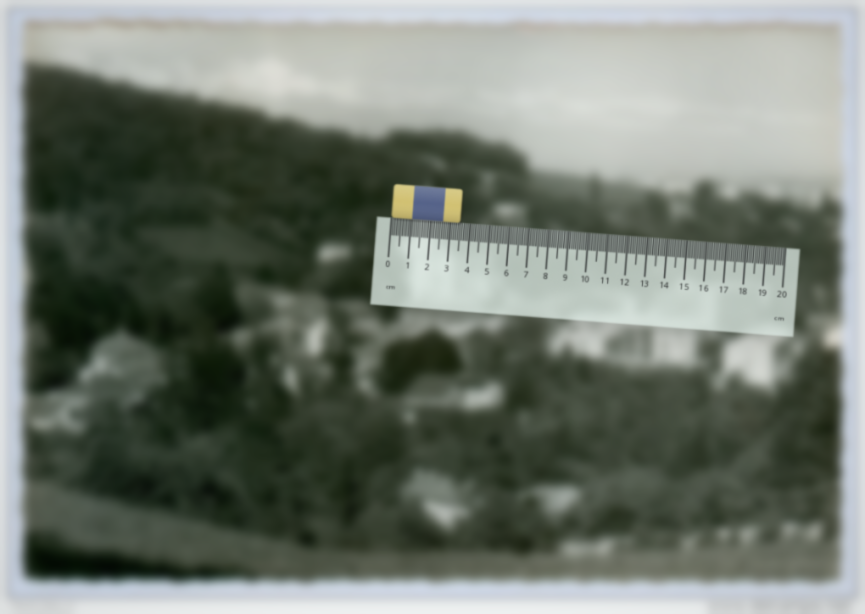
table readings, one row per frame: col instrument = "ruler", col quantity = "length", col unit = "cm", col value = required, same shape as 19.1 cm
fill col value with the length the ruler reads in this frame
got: 3.5 cm
